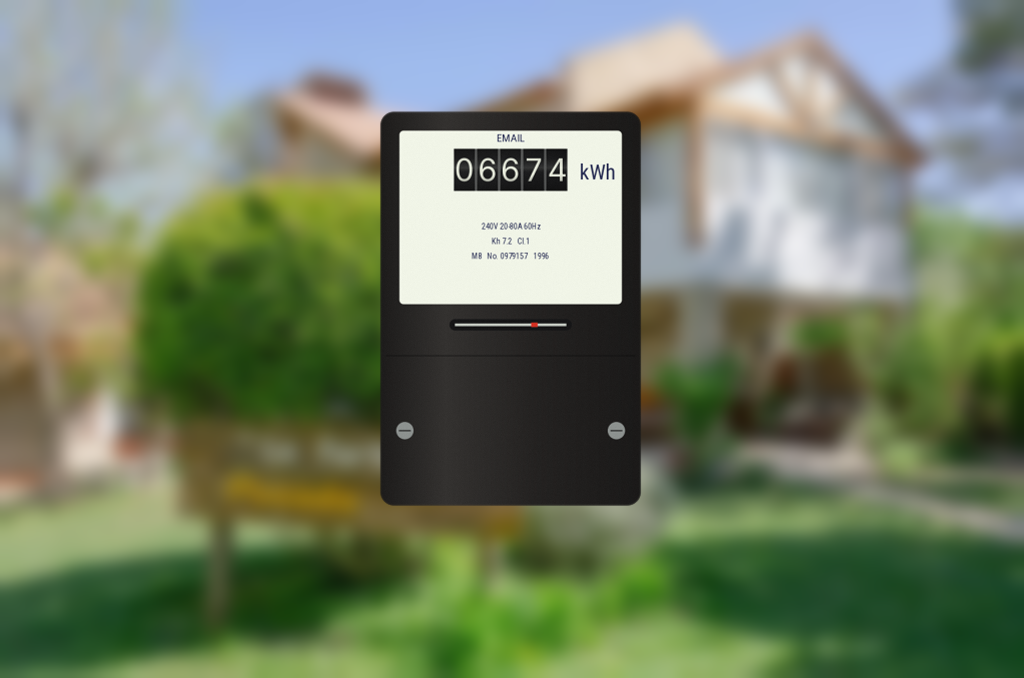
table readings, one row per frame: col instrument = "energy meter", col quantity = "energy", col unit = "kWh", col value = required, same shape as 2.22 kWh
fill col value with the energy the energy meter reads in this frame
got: 6674 kWh
